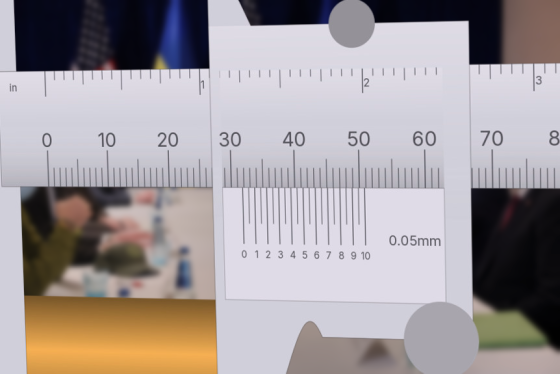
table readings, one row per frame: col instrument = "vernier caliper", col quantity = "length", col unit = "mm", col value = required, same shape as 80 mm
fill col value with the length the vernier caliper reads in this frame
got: 31.8 mm
